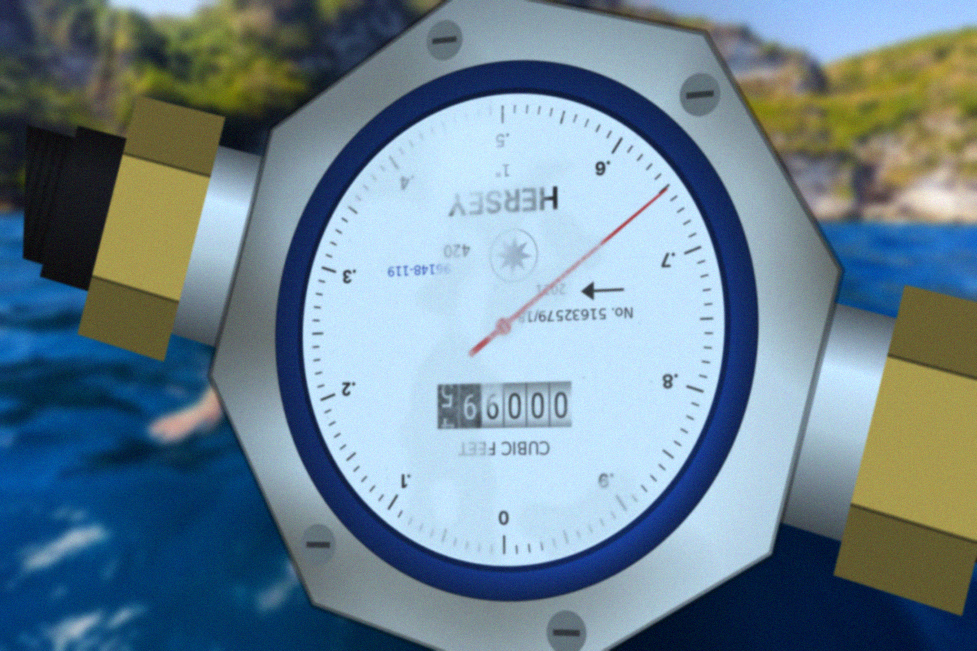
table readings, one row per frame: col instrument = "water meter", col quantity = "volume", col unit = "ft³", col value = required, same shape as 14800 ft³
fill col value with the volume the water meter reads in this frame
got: 994.65 ft³
